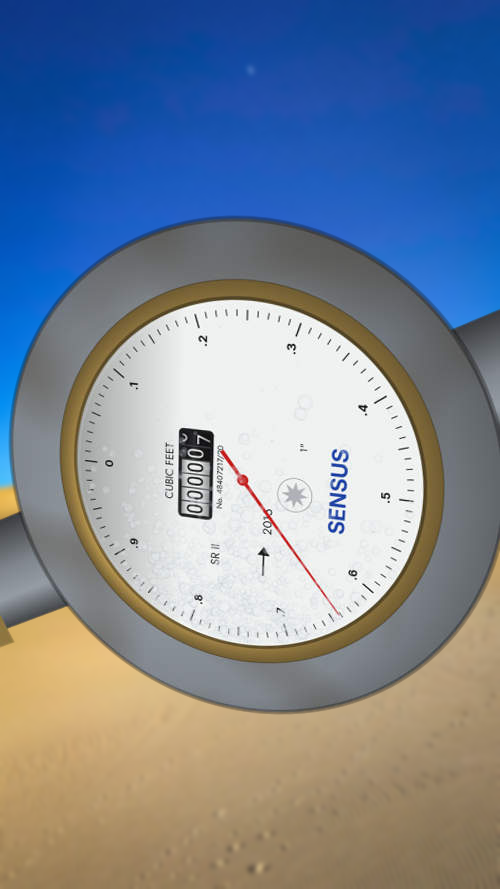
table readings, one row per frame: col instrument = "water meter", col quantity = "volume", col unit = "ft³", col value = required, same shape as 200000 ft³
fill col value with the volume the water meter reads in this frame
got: 6.64 ft³
